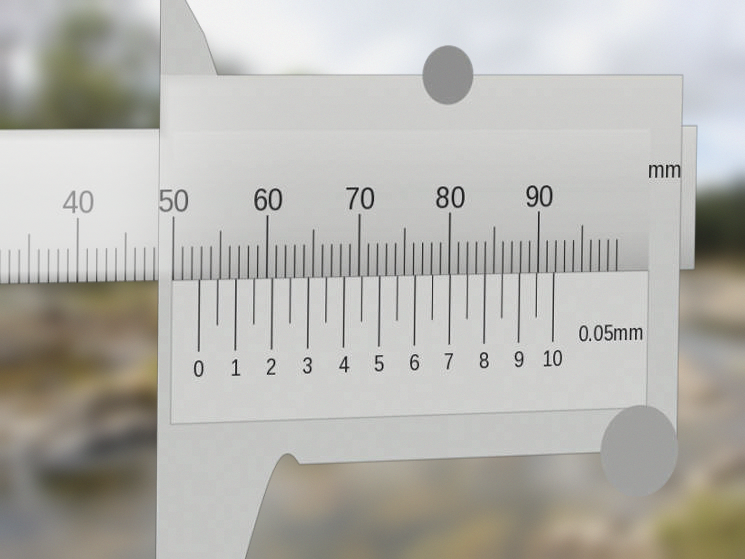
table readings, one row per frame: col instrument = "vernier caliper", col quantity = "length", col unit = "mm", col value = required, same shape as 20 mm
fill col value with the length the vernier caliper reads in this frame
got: 52.8 mm
